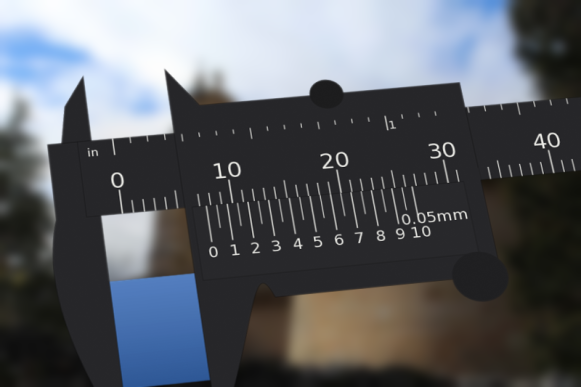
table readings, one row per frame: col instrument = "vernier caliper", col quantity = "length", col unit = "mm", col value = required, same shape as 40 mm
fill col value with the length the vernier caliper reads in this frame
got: 7.6 mm
